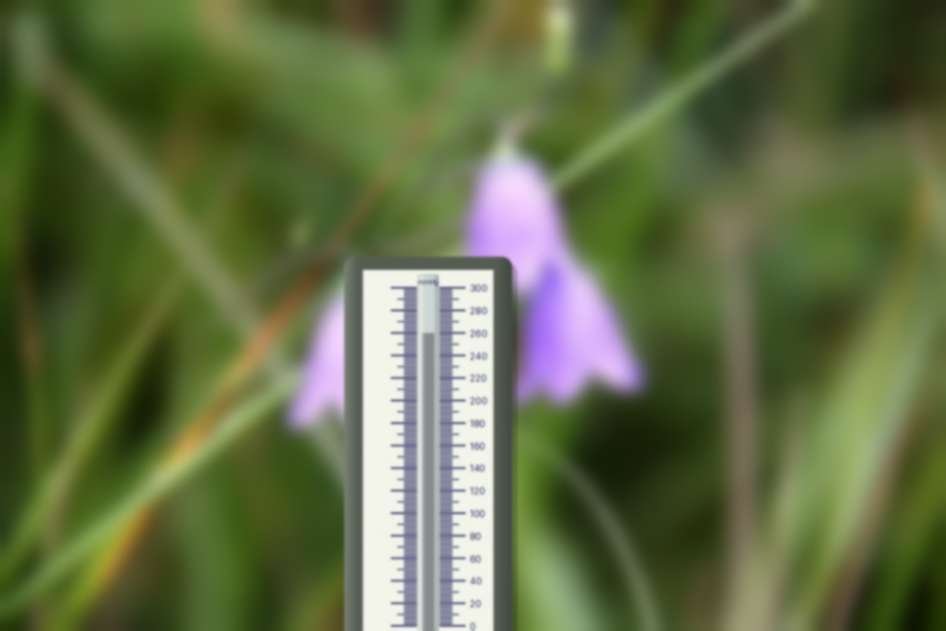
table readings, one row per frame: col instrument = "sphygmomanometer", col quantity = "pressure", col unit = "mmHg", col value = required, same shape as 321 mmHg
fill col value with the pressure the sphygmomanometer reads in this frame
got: 260 mmHg
